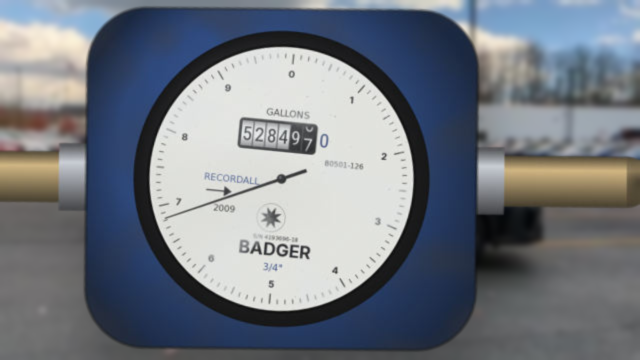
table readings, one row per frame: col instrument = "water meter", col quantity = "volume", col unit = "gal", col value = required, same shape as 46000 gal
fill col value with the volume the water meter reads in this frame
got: 5284966.8 gal
